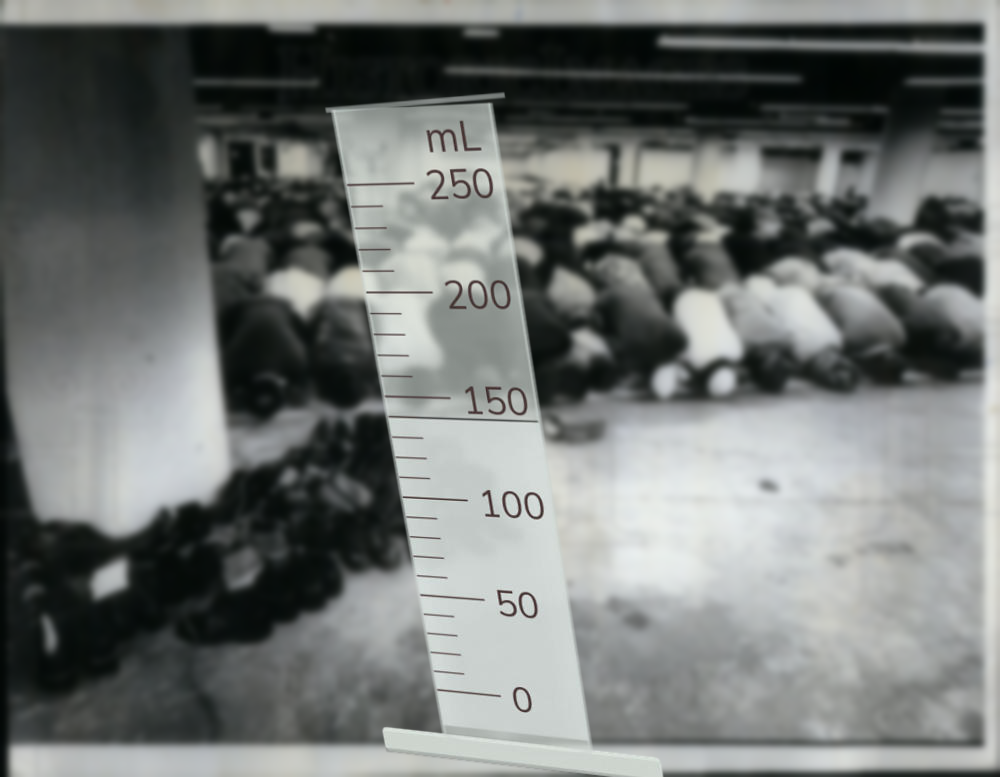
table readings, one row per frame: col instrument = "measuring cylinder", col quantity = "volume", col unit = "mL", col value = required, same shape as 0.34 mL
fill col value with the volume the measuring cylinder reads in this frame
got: 140 mL
